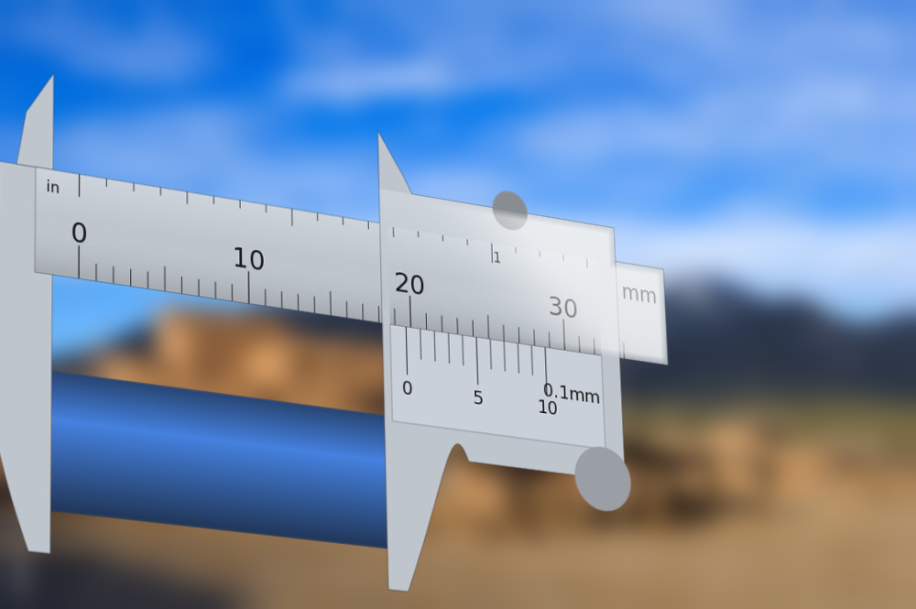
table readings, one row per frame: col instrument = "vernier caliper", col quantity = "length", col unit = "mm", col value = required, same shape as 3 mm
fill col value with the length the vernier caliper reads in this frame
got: 19.7 mm
